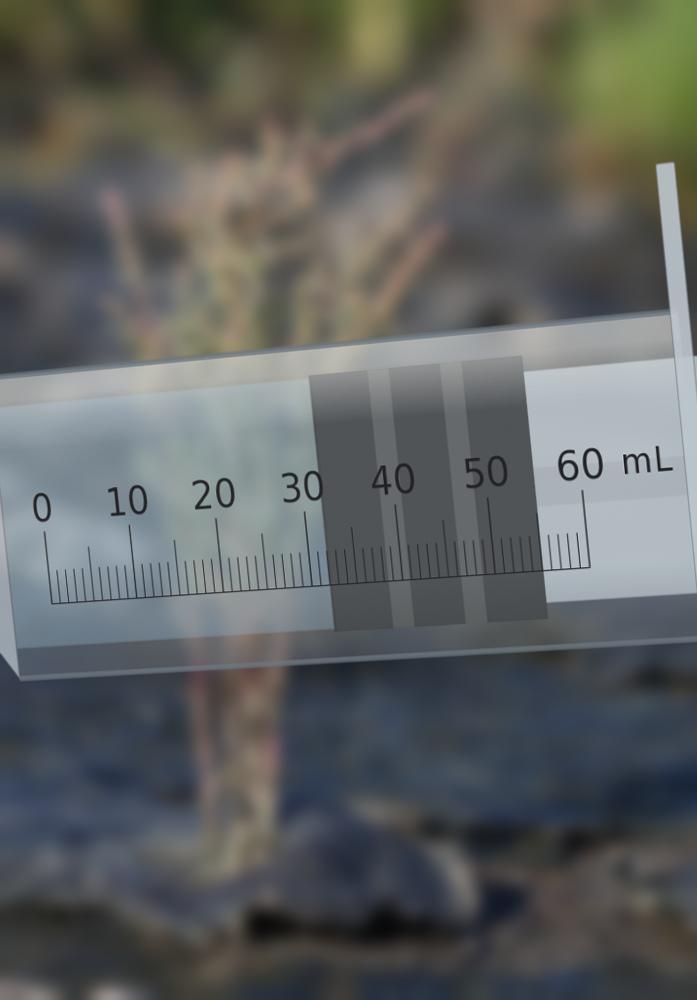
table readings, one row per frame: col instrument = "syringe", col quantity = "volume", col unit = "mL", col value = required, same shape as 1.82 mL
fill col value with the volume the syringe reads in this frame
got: 32 mL
